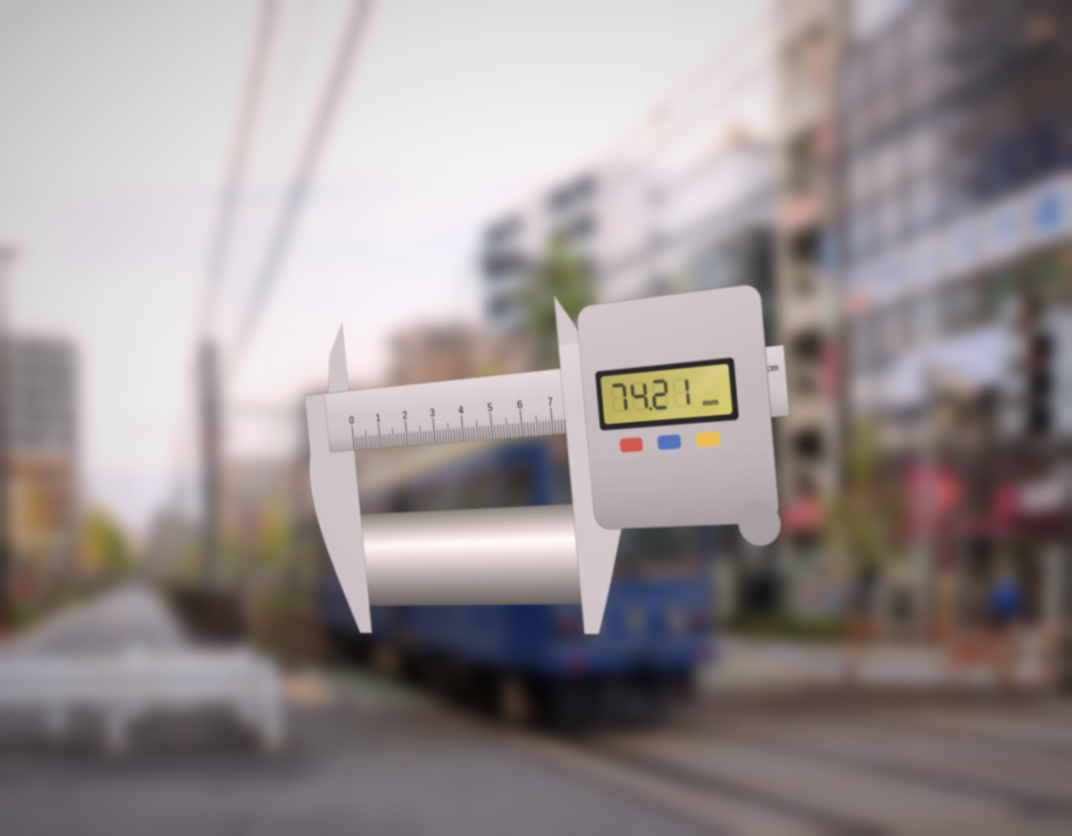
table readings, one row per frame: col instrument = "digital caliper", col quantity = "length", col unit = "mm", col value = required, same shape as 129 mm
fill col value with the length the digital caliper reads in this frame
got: 74.21 mm
